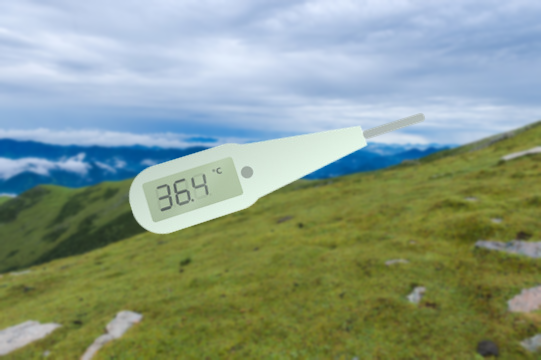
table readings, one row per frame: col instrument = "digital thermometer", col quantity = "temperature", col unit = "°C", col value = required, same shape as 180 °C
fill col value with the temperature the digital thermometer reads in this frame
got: 36.4 °C
